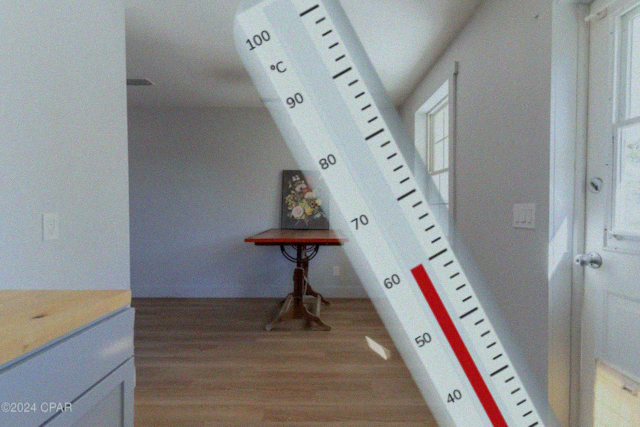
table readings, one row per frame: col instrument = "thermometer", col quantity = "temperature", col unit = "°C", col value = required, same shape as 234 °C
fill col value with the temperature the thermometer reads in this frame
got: 60 °C
